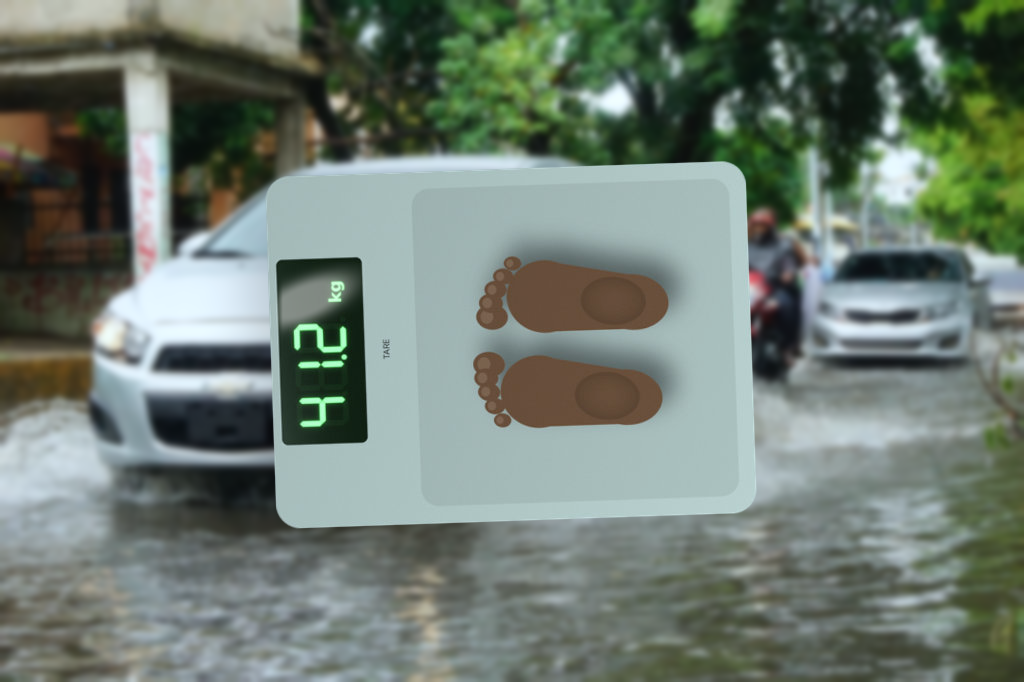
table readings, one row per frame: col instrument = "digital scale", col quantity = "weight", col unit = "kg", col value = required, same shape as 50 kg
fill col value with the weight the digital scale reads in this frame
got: 41.2 kg
